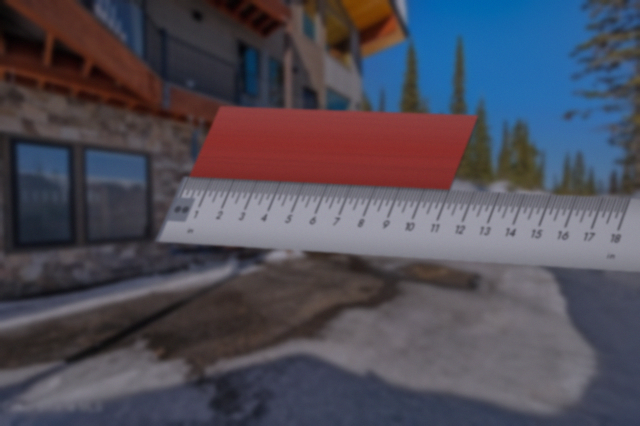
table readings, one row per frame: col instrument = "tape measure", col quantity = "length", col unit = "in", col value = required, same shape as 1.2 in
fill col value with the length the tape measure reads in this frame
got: 11 in
